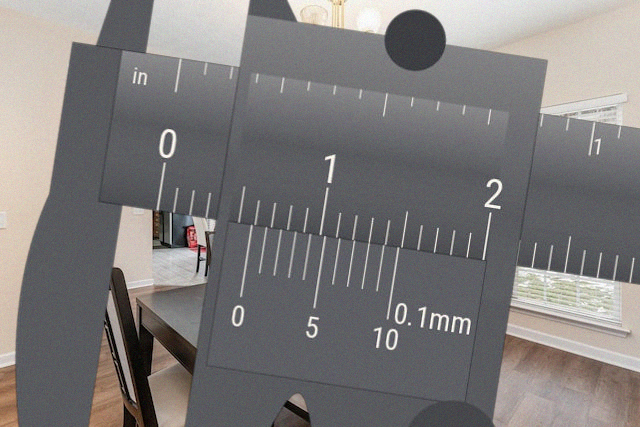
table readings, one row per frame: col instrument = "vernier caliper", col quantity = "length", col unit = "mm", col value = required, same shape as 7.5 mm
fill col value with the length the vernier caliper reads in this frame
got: 5.8 mm
